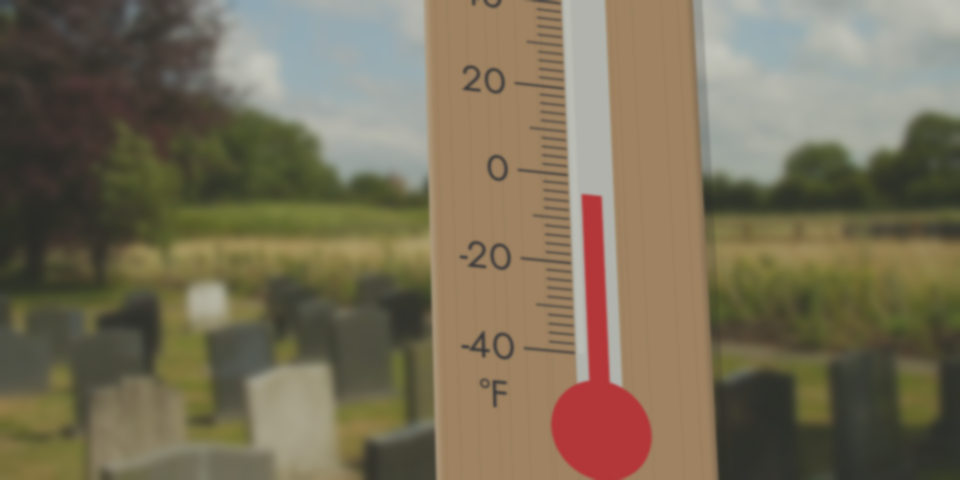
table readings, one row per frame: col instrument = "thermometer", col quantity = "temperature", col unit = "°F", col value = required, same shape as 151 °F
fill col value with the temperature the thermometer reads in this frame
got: -4 °F
